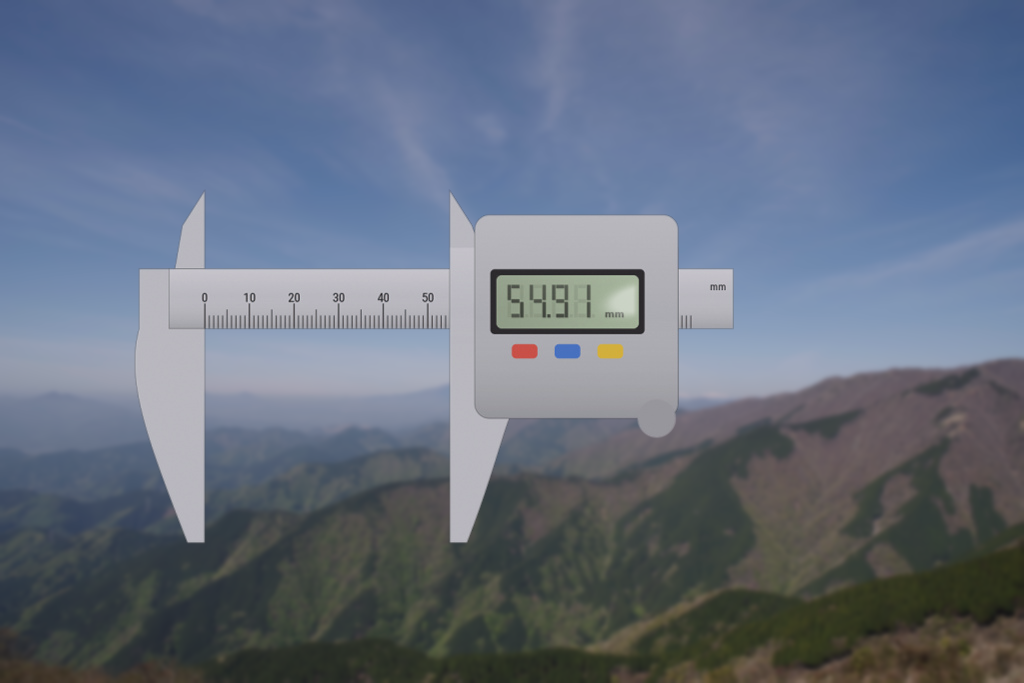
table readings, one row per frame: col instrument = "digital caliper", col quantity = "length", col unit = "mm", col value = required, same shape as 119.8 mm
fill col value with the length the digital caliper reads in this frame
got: 54.91 mm
